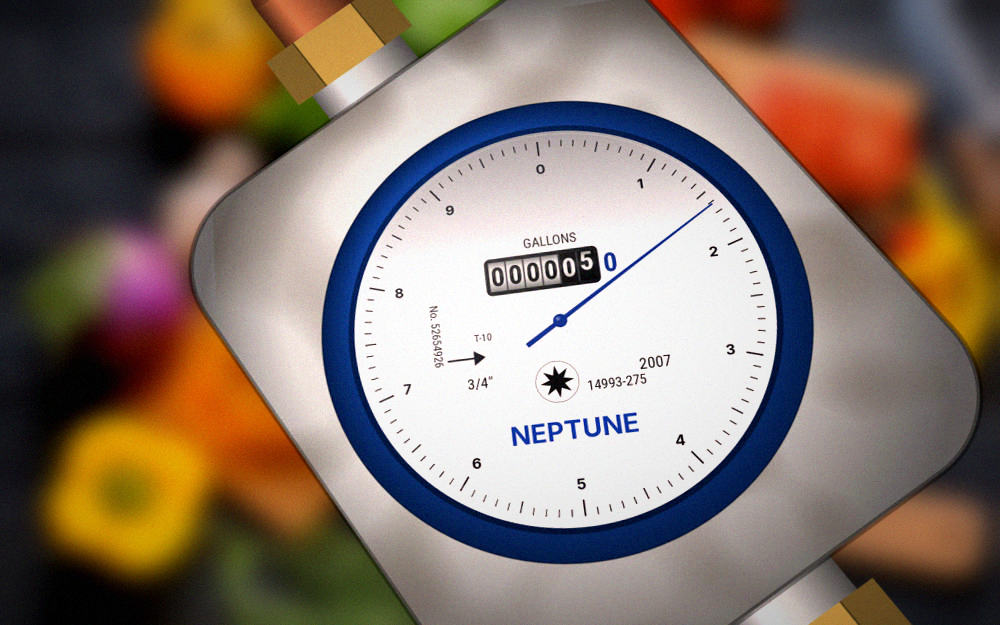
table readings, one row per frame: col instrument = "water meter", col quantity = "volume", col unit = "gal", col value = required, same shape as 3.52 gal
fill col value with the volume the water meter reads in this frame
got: 51.6 gal
